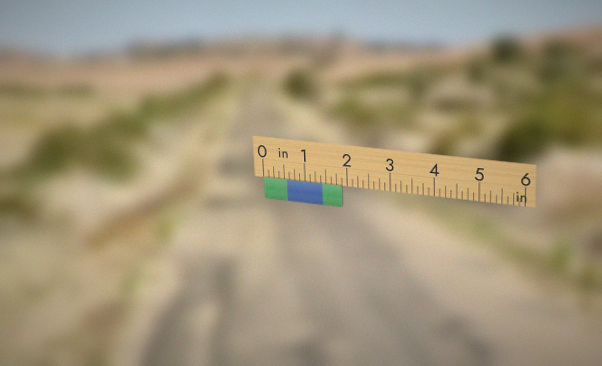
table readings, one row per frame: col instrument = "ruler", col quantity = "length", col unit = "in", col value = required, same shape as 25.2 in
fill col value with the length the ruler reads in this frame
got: 1.875 in
